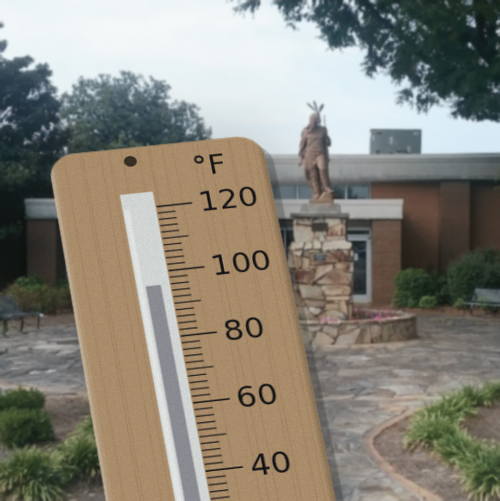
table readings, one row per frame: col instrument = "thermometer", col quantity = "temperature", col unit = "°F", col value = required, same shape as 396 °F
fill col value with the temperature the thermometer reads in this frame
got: 96 °F
